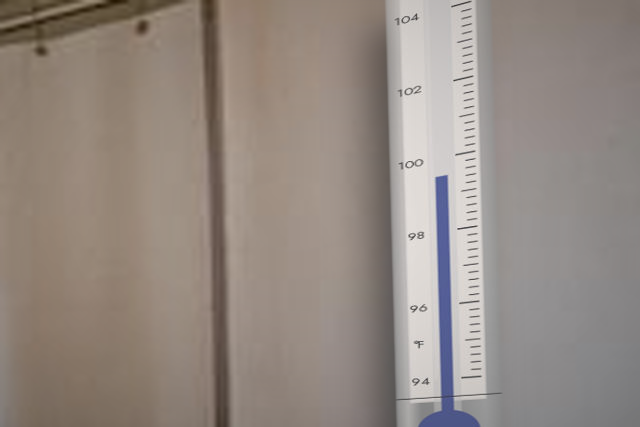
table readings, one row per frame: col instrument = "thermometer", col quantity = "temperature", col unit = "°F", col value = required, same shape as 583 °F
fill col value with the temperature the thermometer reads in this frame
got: 99.5 °F
